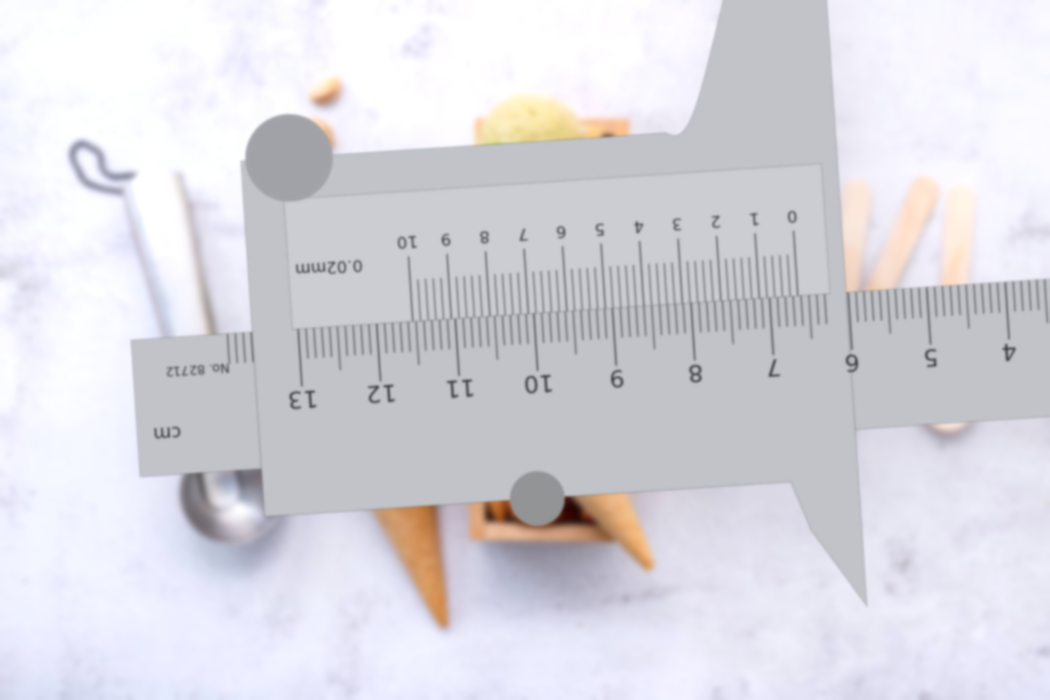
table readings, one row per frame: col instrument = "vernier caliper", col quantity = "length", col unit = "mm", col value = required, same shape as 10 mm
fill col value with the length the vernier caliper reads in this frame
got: 66.4 mm
